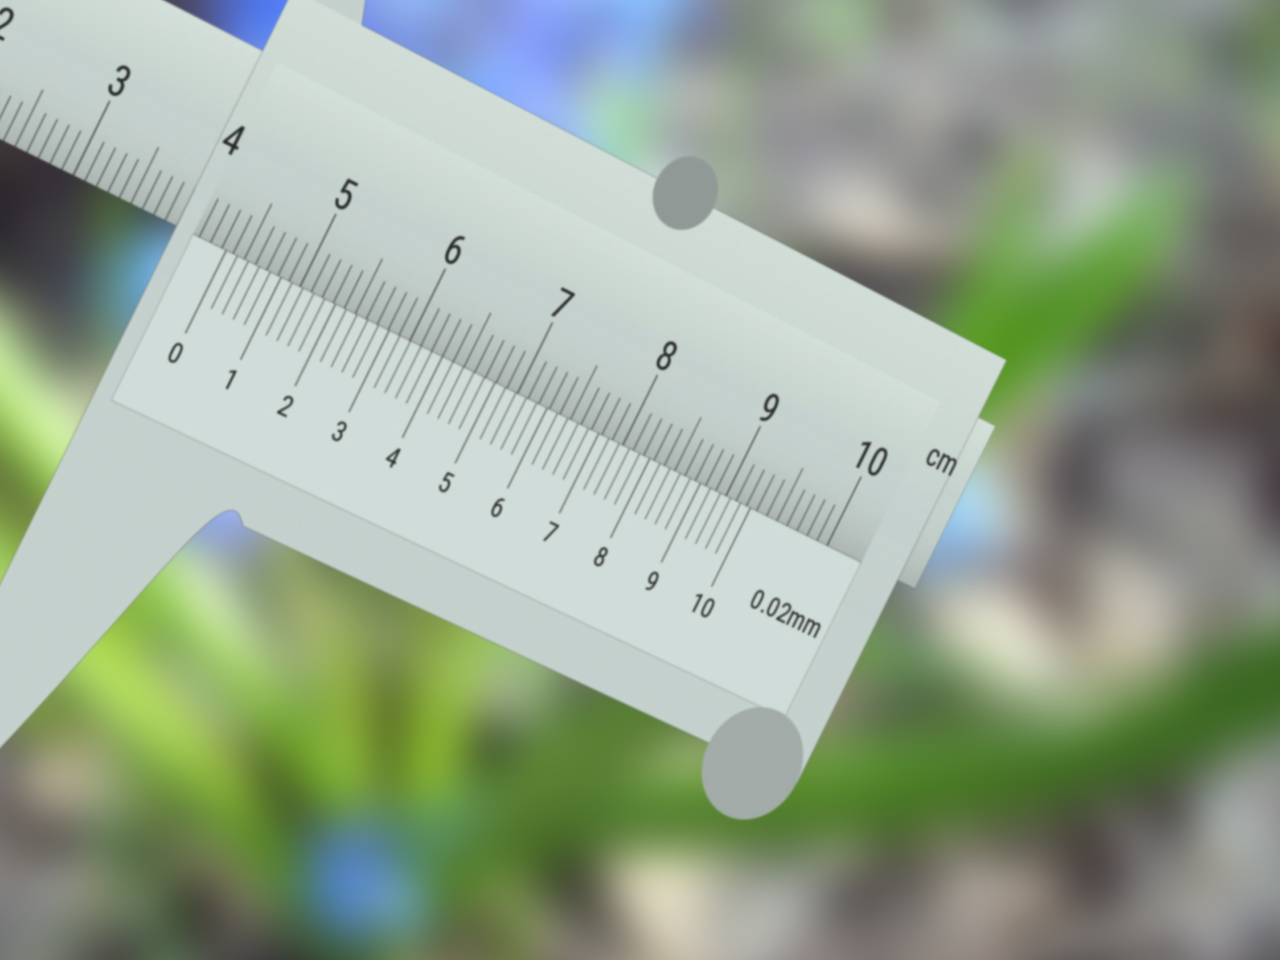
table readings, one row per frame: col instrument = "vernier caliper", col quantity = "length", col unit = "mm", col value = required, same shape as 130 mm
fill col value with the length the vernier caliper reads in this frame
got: 43.4 mm
